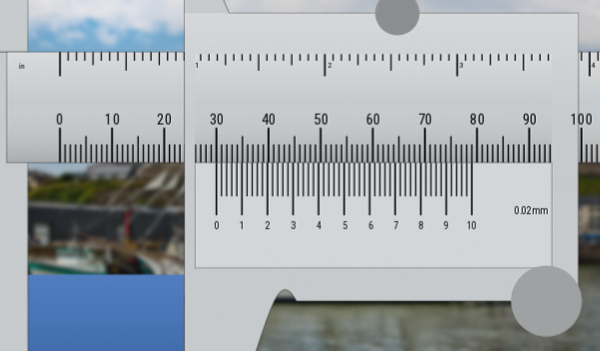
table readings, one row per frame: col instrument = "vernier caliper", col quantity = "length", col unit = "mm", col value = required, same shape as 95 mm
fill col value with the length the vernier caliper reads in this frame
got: 30.0 mm
